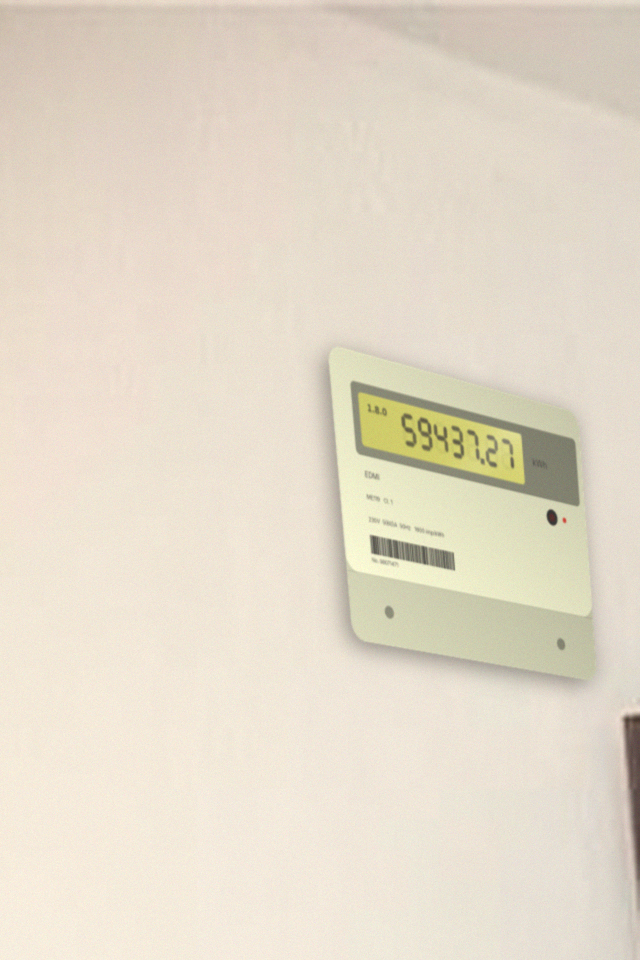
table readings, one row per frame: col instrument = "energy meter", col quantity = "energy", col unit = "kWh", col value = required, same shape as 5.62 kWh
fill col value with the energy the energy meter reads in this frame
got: 59437.27 kWh
